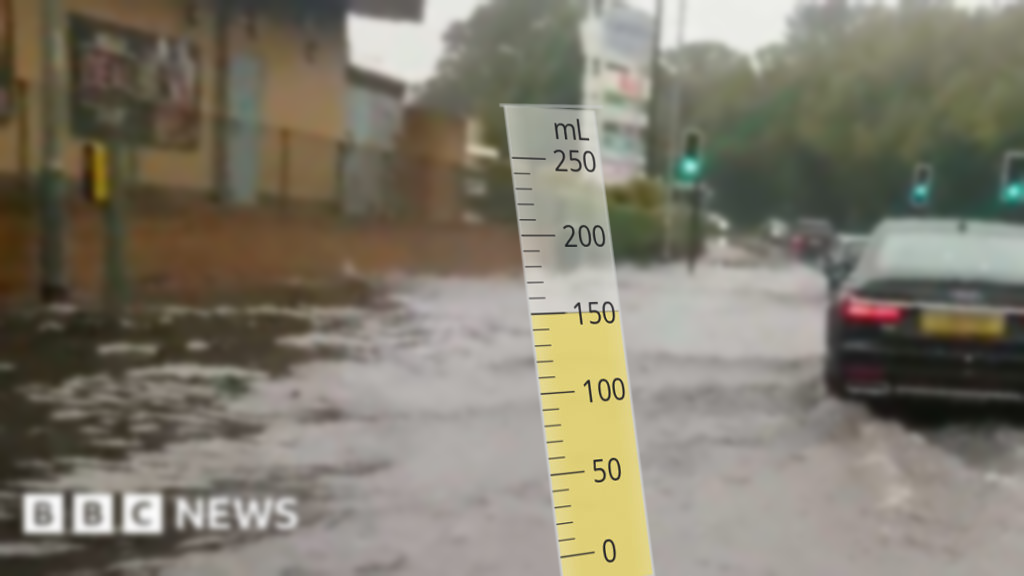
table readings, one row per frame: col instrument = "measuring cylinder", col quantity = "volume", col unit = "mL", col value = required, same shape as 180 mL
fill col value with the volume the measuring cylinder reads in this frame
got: 150 mL
